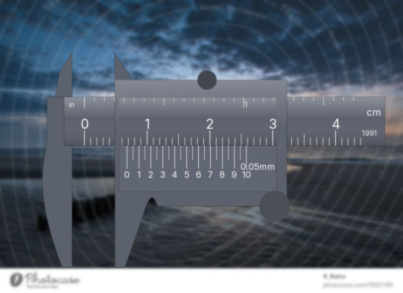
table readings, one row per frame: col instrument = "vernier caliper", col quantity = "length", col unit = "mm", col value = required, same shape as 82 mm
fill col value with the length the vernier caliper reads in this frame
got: 6.8 mm
